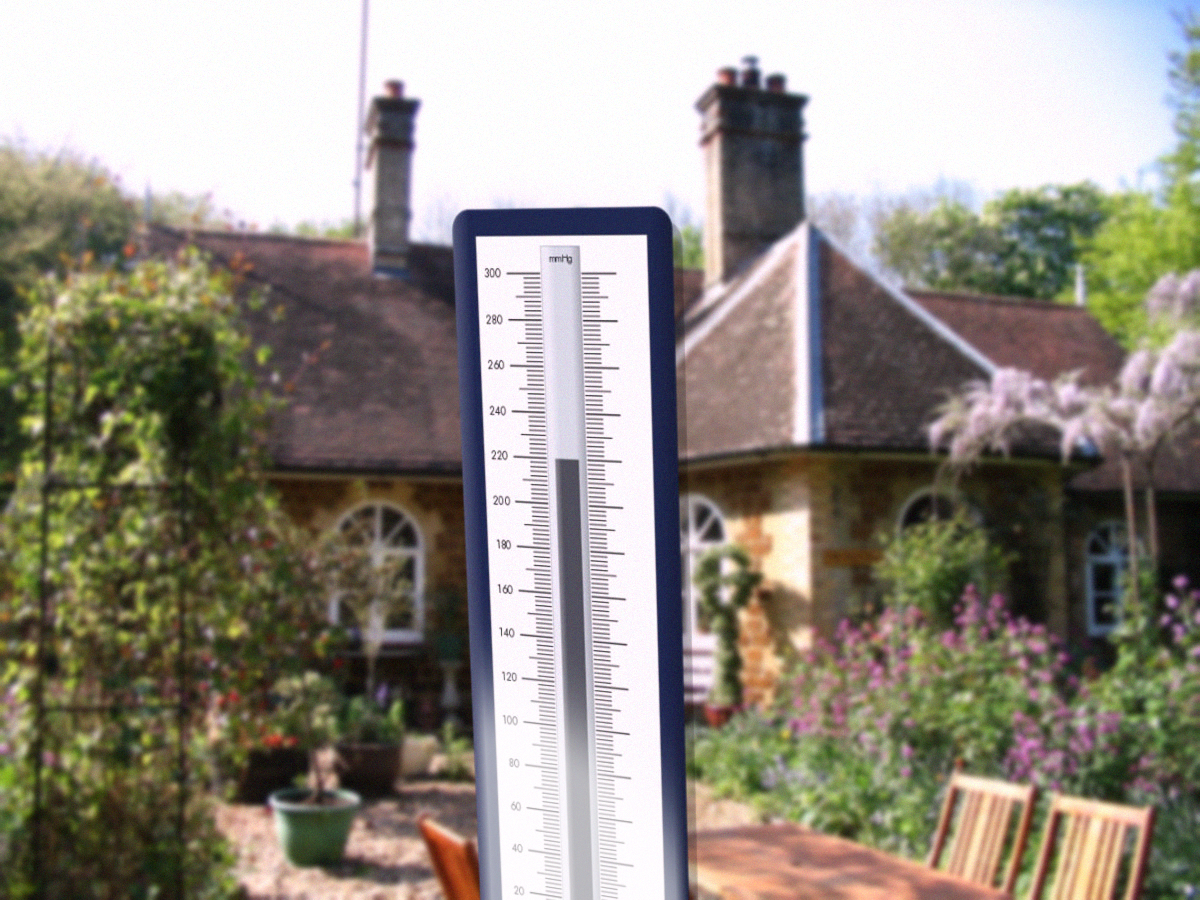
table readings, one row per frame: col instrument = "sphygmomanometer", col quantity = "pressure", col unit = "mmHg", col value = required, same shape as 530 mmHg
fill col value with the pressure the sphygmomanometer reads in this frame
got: 220 mmHg
